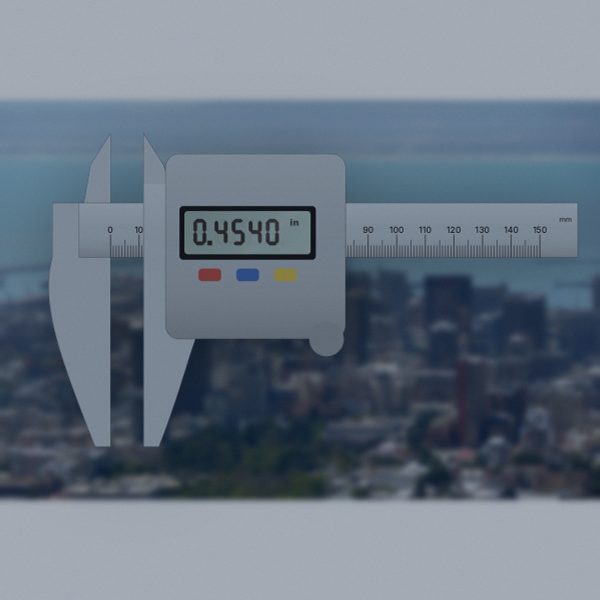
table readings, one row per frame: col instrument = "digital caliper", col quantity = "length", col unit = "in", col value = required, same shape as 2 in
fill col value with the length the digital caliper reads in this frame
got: 0.4540 in
